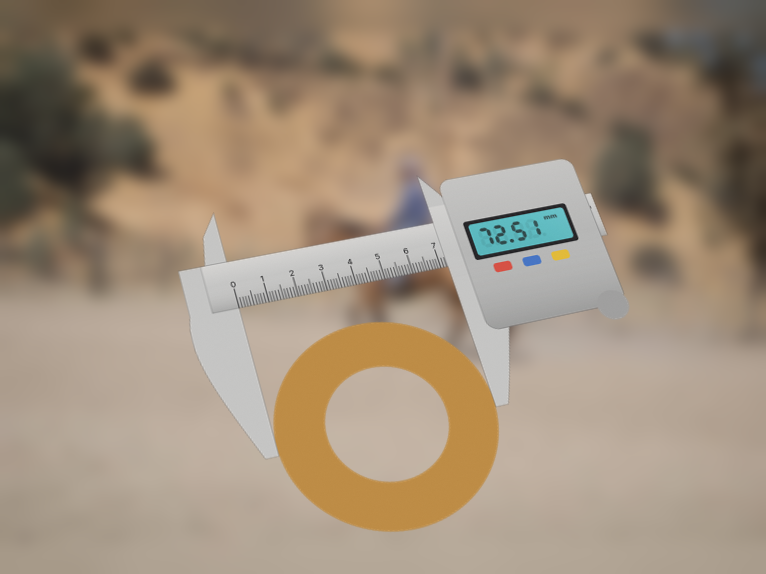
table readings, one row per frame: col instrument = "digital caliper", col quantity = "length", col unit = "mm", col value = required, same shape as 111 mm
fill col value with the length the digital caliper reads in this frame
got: 72.51 mm
